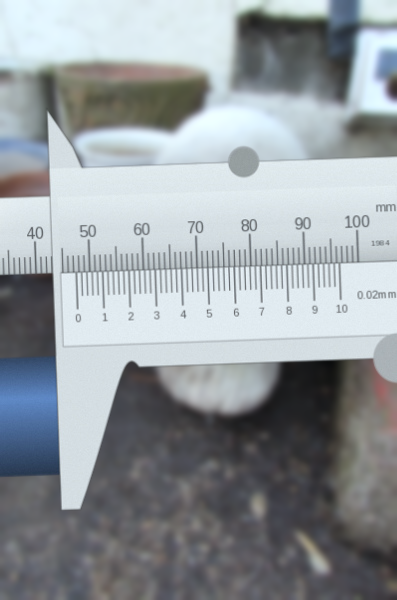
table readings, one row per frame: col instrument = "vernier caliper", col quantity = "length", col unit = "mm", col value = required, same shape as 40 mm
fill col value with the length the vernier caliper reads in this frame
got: 47.5 mm
